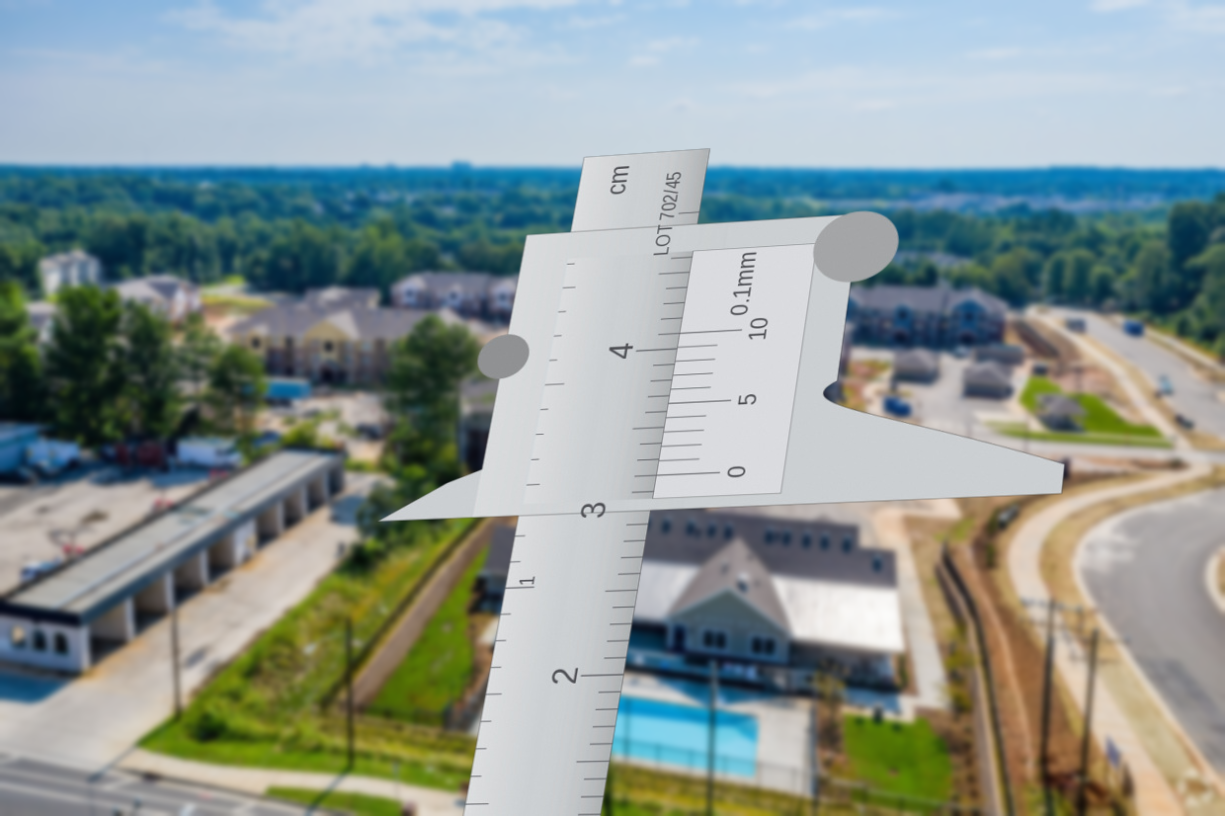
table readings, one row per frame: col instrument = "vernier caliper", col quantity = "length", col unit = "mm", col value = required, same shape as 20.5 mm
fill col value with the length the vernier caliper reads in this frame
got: 32.0 mm
